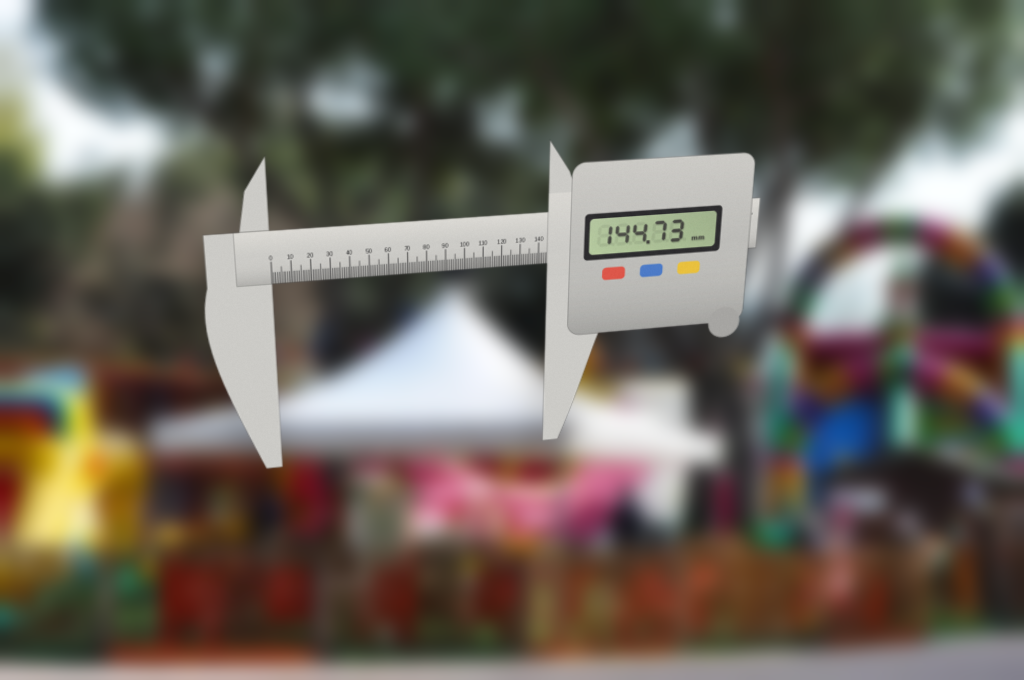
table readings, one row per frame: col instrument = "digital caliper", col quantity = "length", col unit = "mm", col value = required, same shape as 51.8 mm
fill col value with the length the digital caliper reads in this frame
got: 144.73 mm
